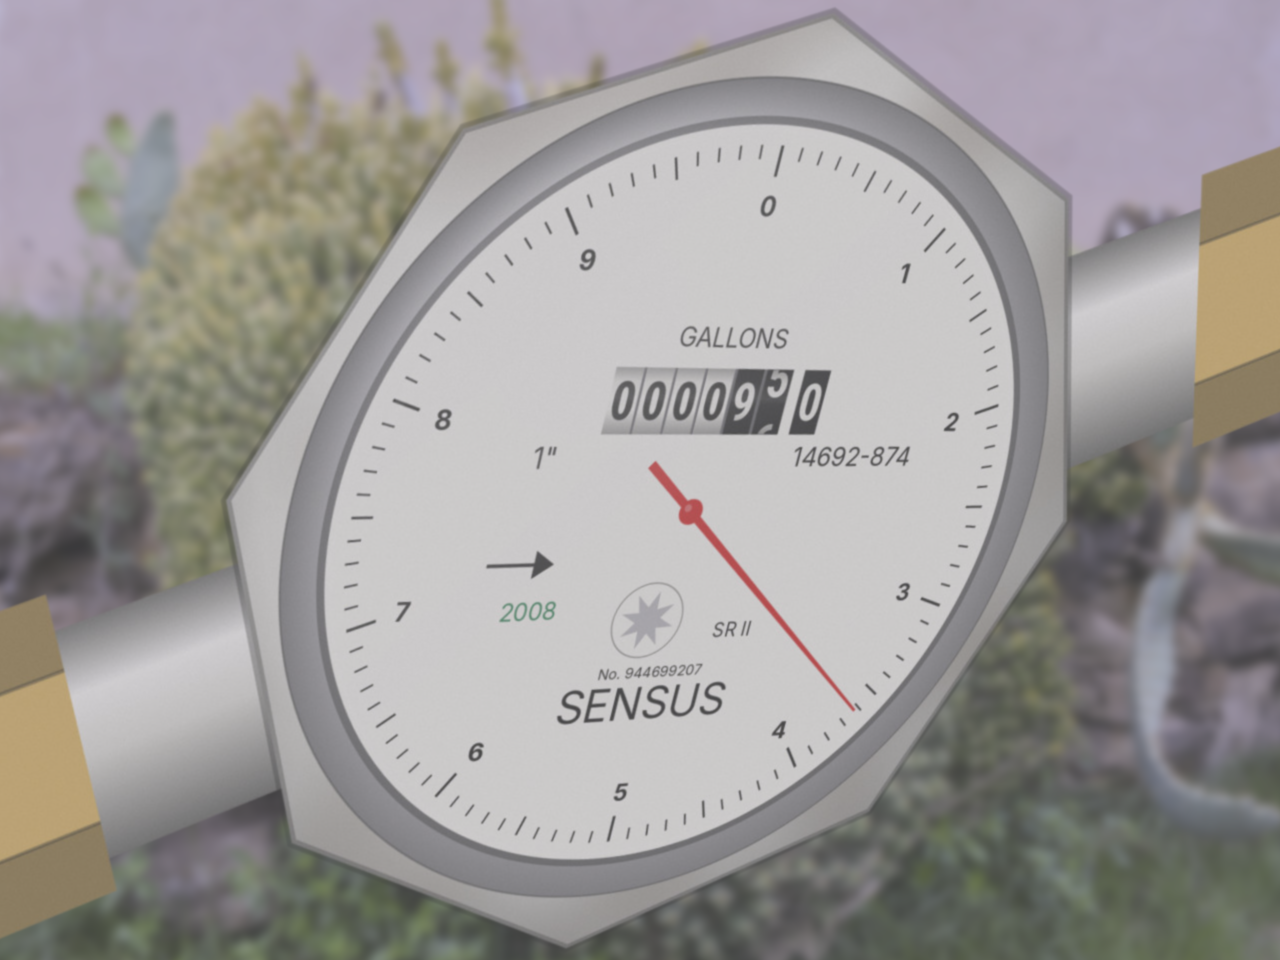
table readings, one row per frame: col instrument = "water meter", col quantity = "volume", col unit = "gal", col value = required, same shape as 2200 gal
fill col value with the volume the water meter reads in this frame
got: 953.6 gal
